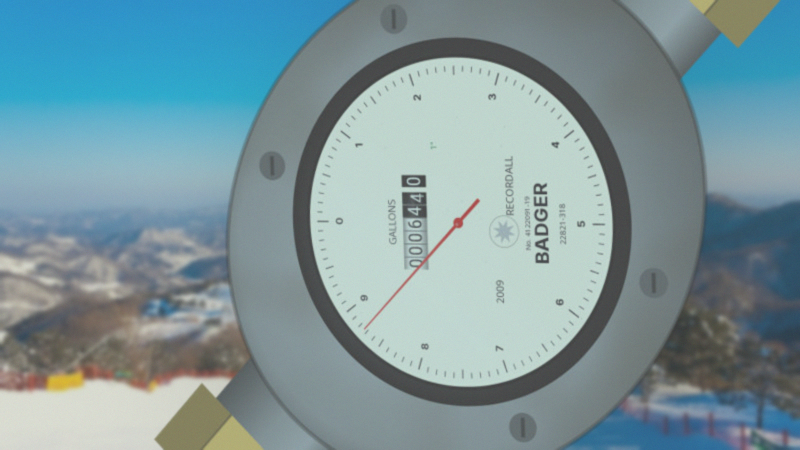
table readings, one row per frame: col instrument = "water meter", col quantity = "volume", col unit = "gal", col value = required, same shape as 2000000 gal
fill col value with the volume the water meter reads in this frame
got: 6438.7 gal
